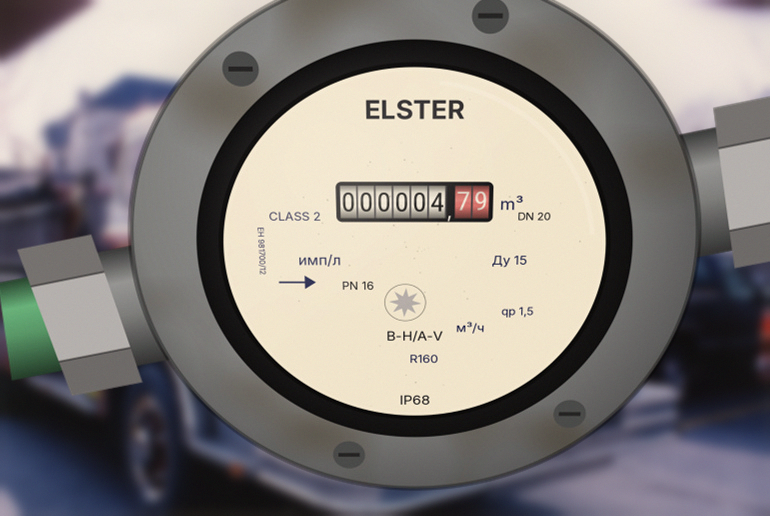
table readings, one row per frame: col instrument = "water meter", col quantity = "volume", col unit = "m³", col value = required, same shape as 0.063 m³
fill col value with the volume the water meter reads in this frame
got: 4.79 m³
